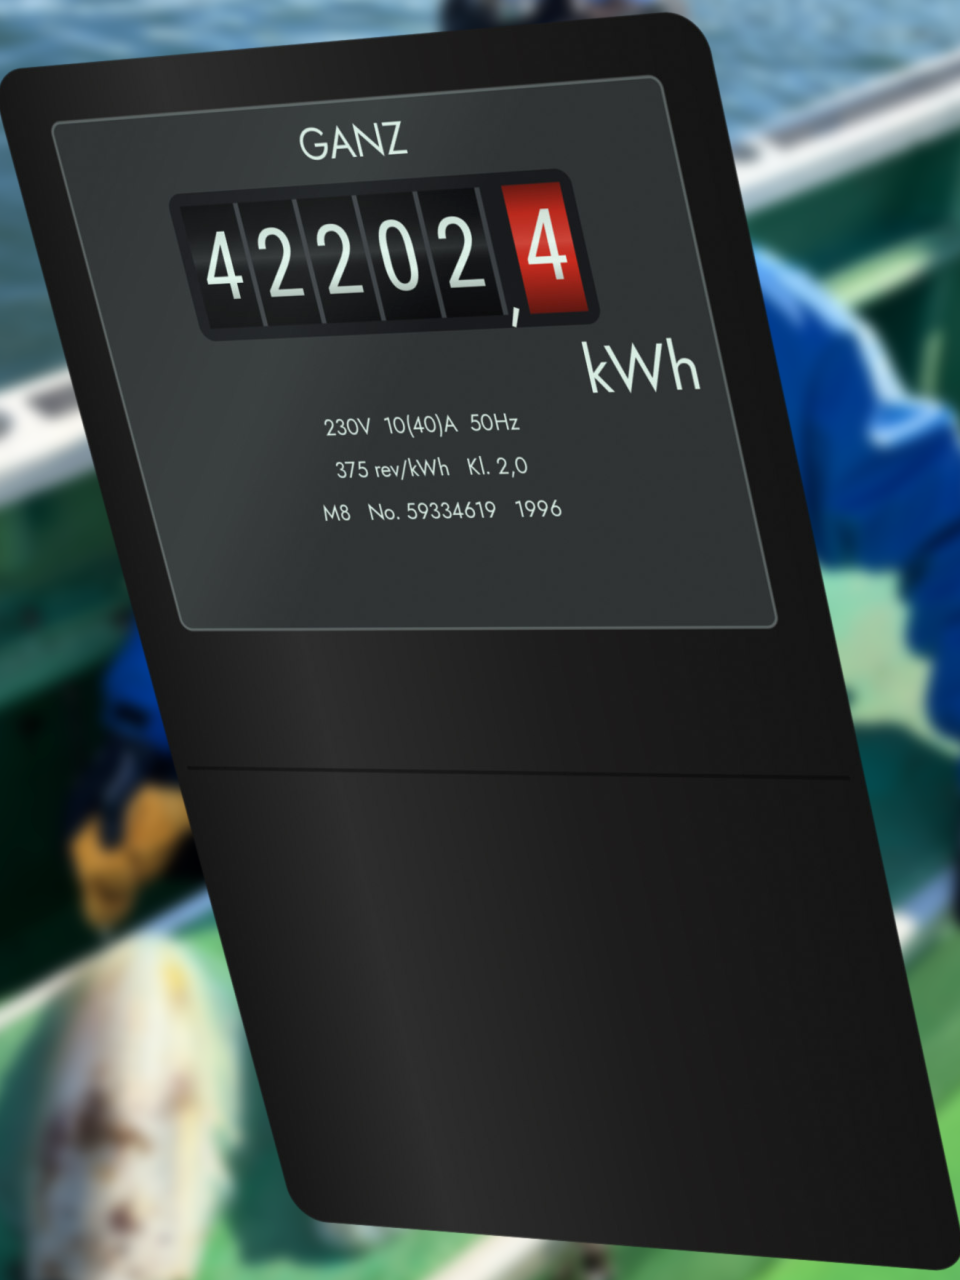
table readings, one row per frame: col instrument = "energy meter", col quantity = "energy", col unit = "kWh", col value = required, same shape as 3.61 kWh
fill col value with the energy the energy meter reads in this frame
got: 42202.4 kWh
